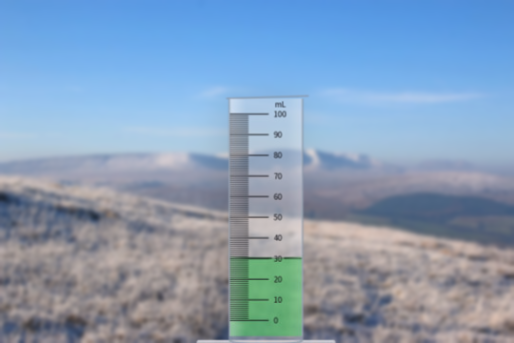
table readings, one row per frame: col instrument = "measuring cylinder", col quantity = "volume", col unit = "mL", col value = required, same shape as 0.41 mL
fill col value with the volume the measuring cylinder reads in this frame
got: 30 mL
